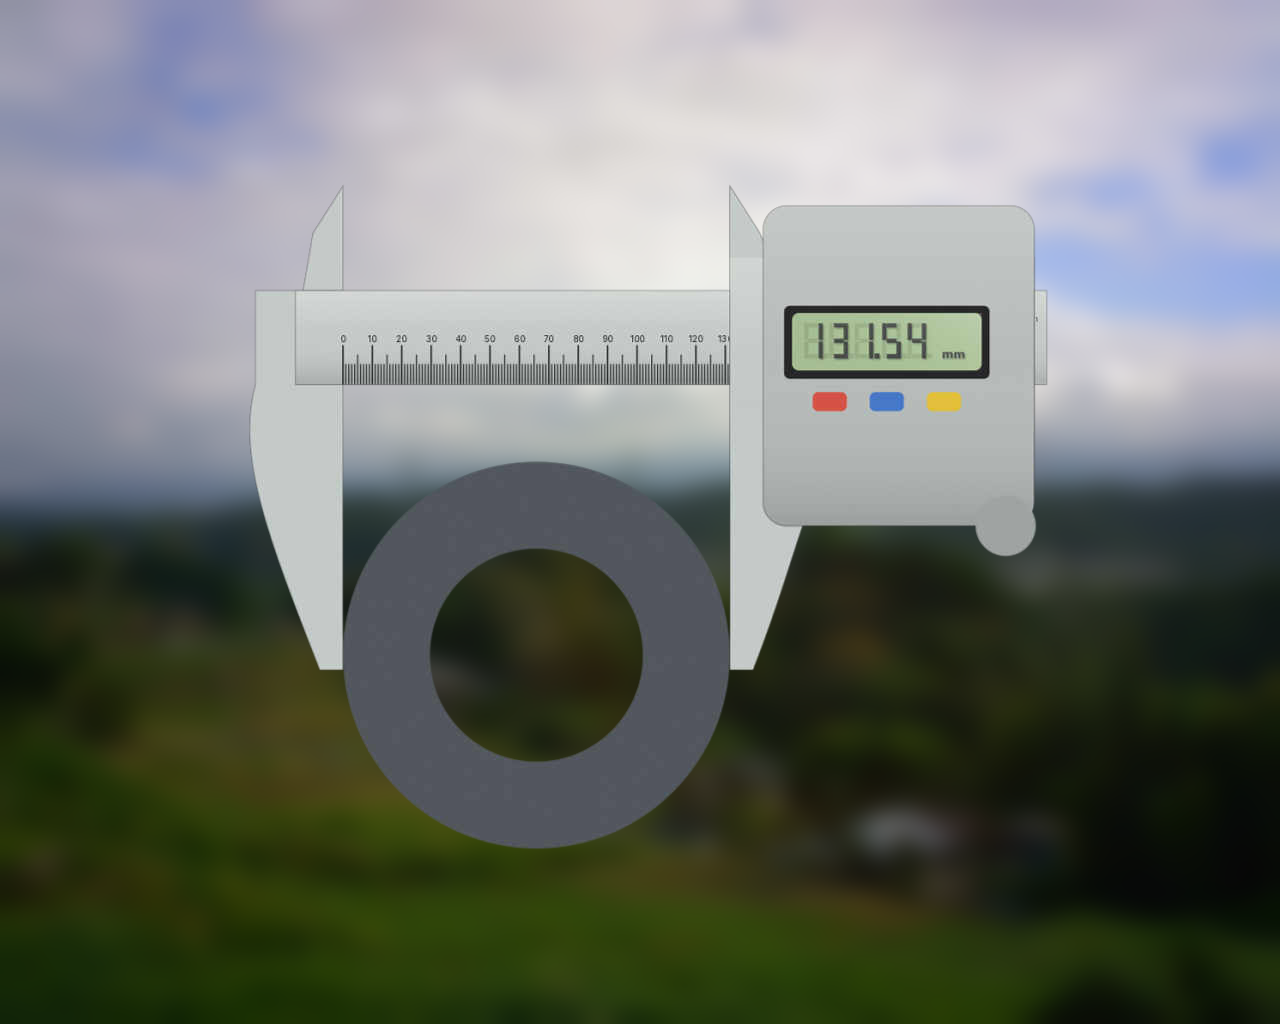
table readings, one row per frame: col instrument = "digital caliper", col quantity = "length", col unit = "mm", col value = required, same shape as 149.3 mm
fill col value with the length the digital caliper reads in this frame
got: 131.54 mm
